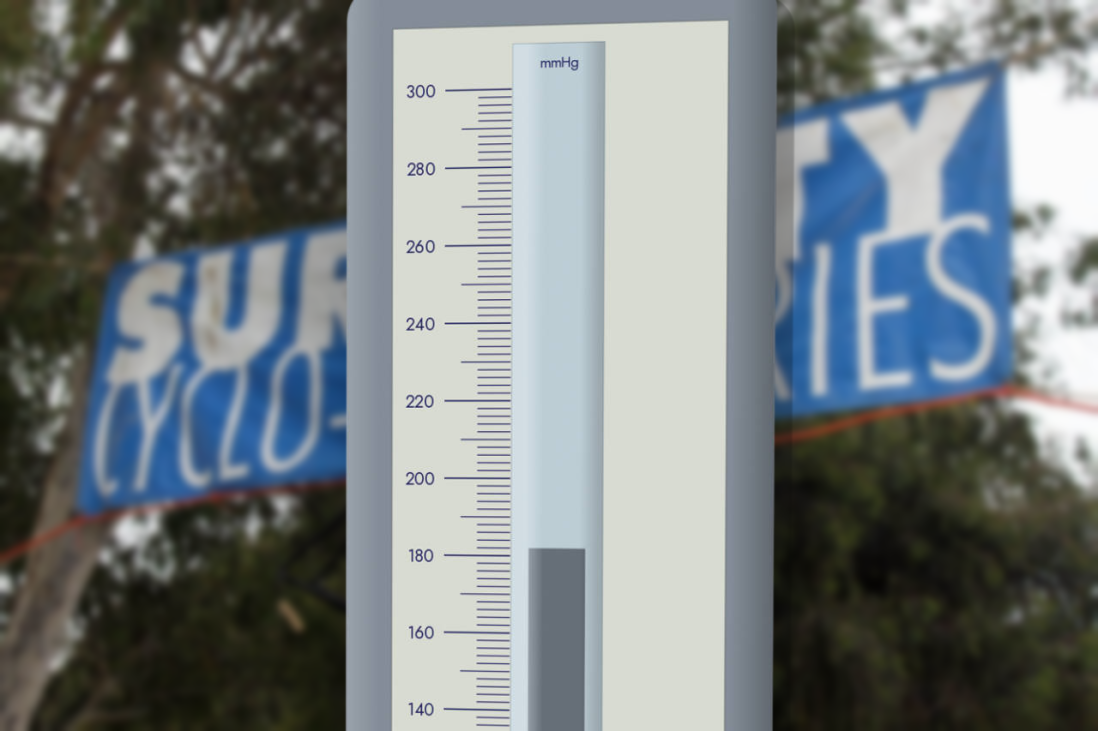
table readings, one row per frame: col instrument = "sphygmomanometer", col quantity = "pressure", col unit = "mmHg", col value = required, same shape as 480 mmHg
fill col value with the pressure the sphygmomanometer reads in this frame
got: 182 mmHg
